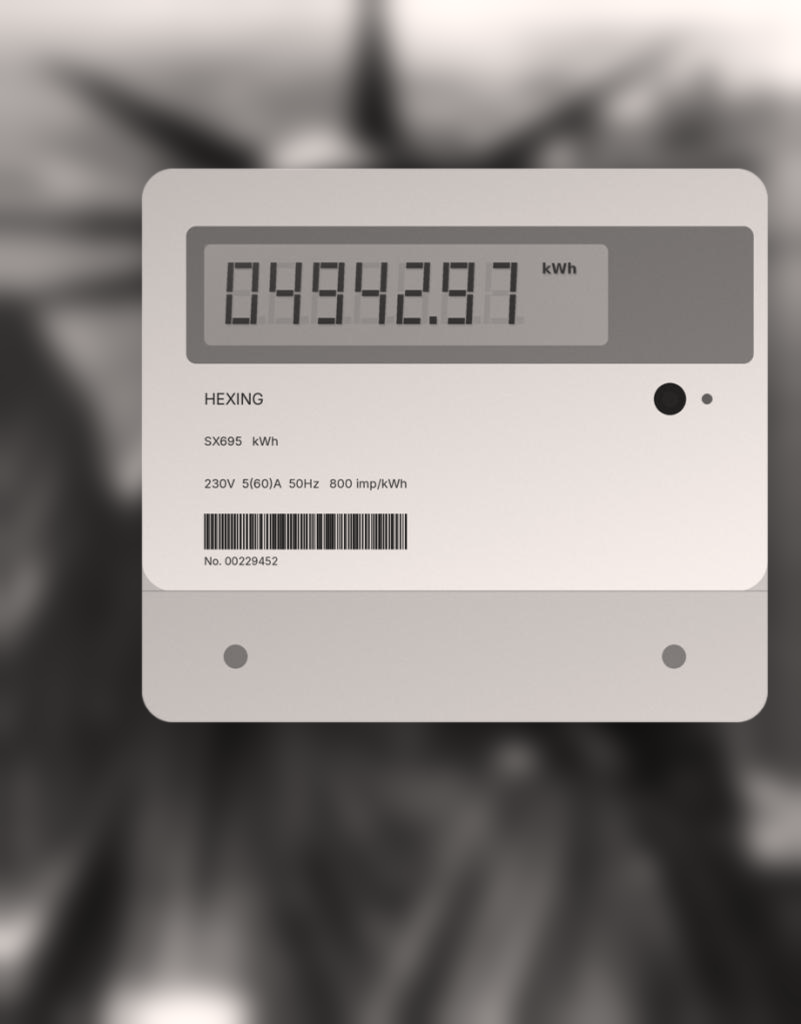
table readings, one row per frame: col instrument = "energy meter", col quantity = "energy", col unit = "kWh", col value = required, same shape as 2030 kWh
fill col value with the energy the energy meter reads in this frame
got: 4942.97 kWh
